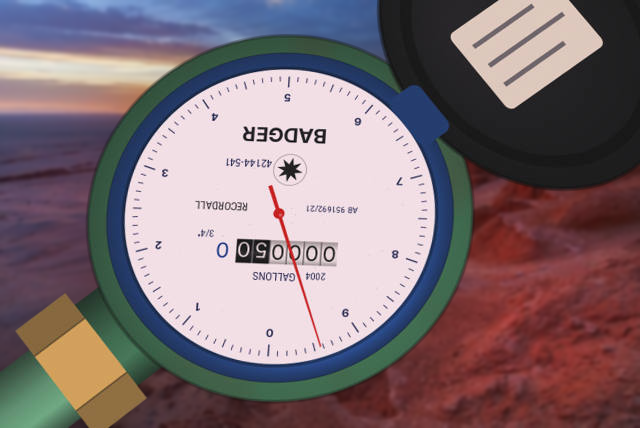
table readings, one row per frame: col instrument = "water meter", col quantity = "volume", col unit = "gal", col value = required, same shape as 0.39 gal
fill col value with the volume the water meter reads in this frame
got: 499.4 gal
